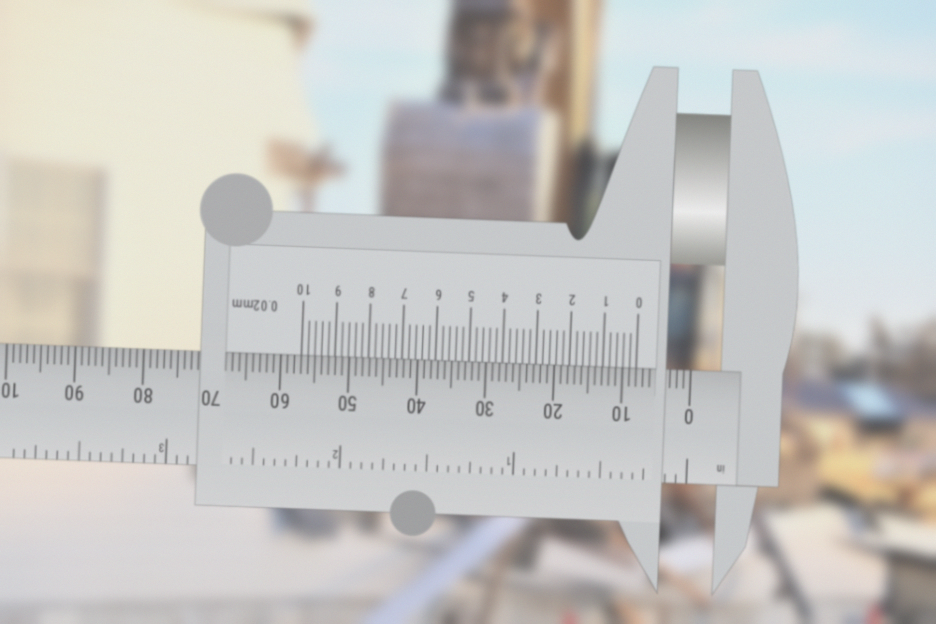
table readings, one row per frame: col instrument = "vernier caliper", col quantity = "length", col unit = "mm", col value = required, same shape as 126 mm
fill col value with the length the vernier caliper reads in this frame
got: 8.0 mm
